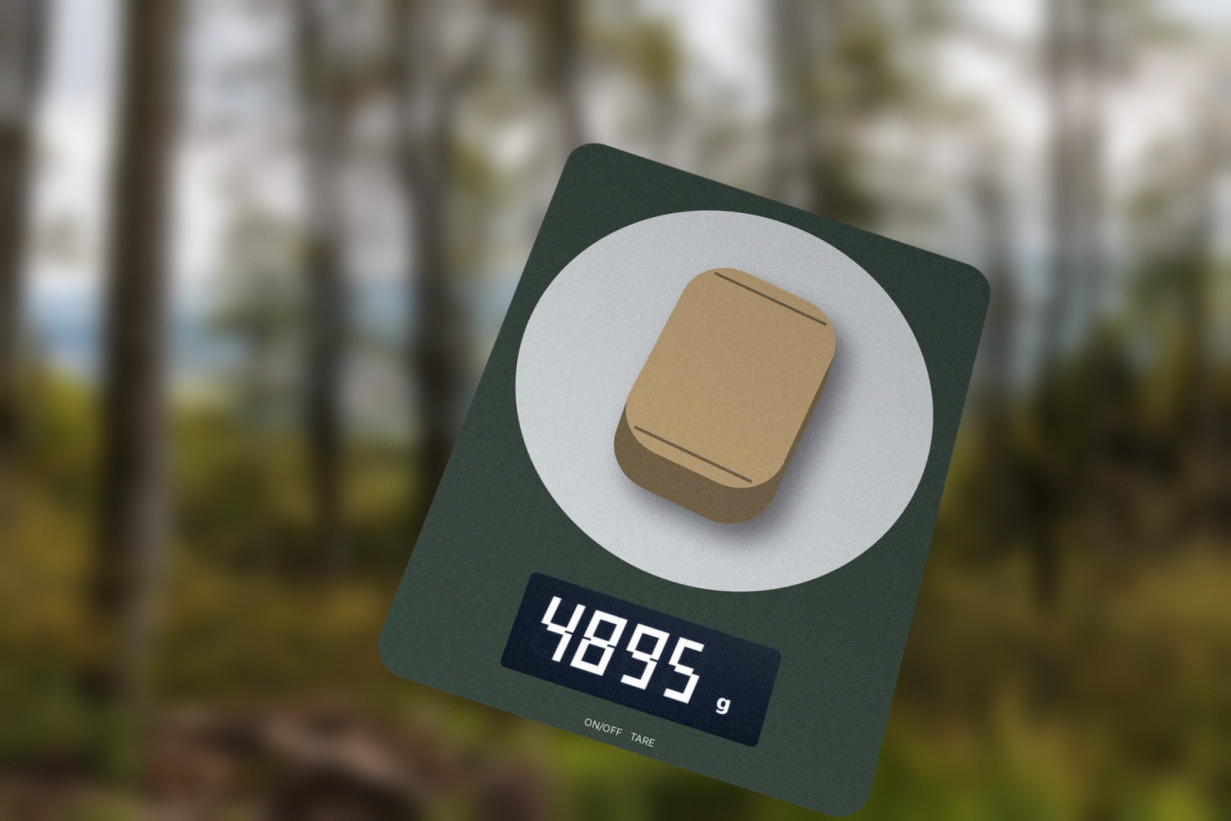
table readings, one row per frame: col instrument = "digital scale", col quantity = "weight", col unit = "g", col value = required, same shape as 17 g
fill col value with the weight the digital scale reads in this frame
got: 4895 g
